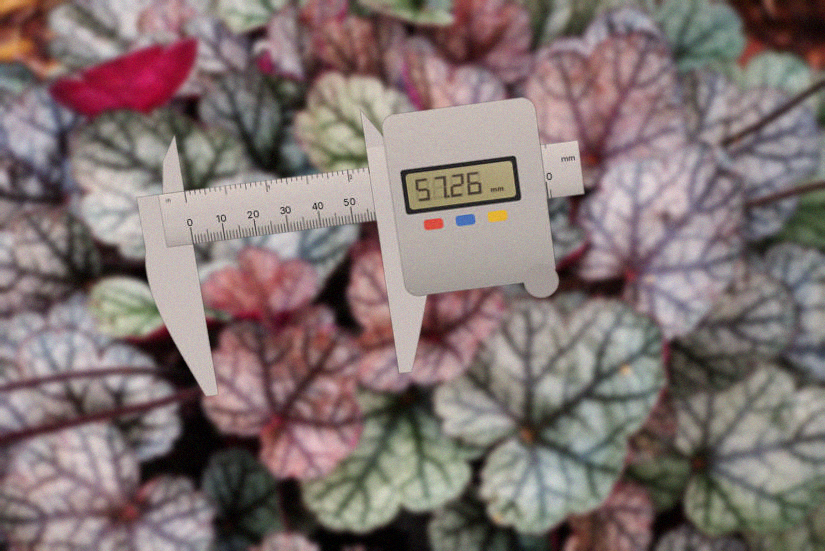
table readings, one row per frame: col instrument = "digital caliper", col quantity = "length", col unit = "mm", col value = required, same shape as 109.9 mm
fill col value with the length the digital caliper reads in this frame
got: 57.26 mm
